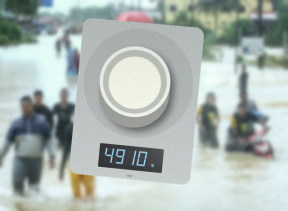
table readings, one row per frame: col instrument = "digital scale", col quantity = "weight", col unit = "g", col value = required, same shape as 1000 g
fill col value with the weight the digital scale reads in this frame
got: 4910 g
